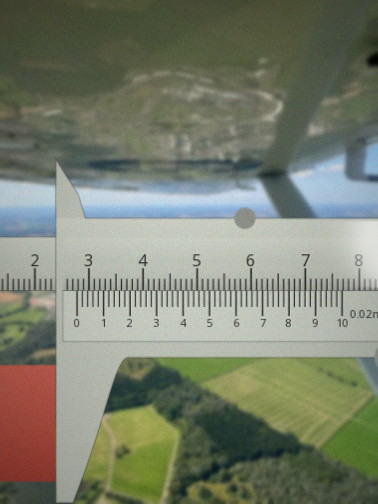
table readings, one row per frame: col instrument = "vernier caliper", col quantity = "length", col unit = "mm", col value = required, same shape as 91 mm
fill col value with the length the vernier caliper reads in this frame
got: 27.8 mm
